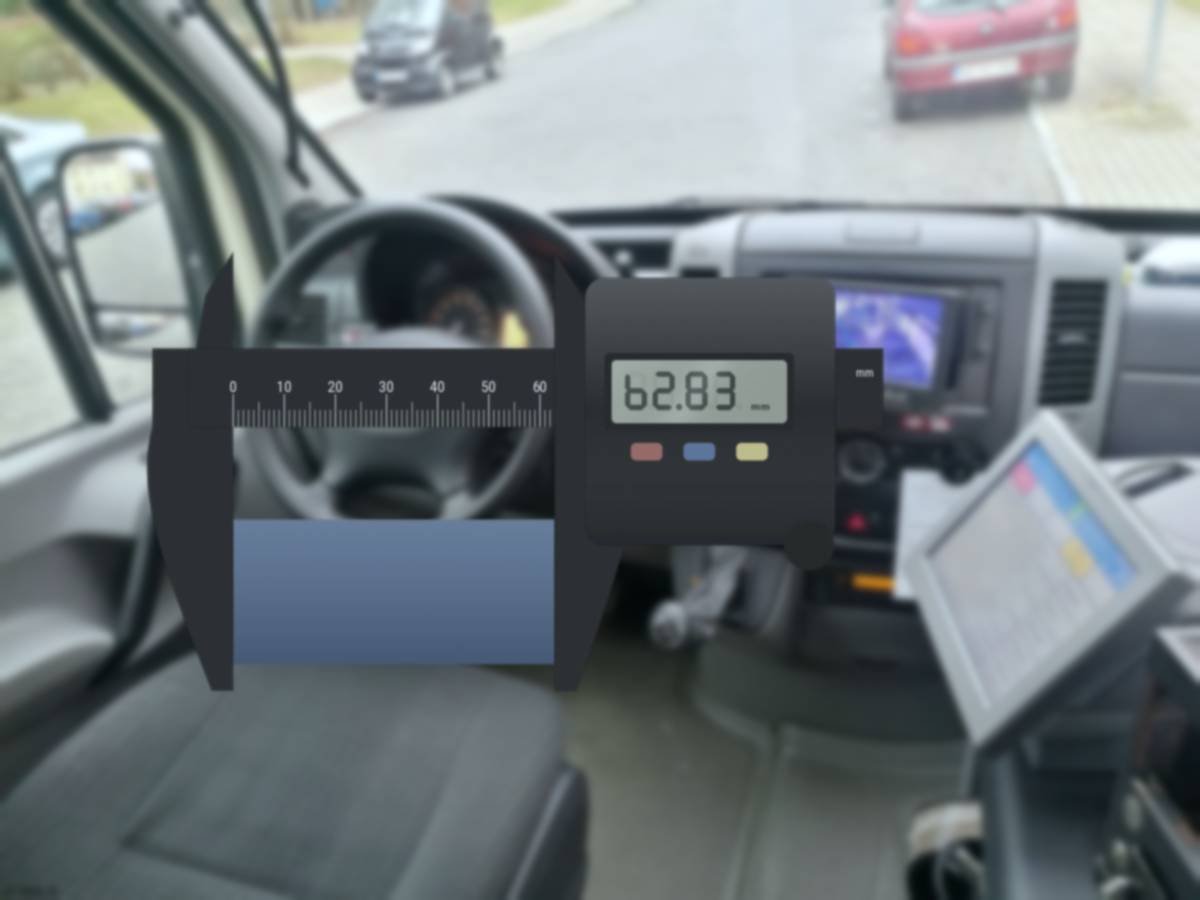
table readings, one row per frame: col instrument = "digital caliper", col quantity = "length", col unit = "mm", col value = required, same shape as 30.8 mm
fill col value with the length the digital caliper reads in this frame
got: 62.83 mm
